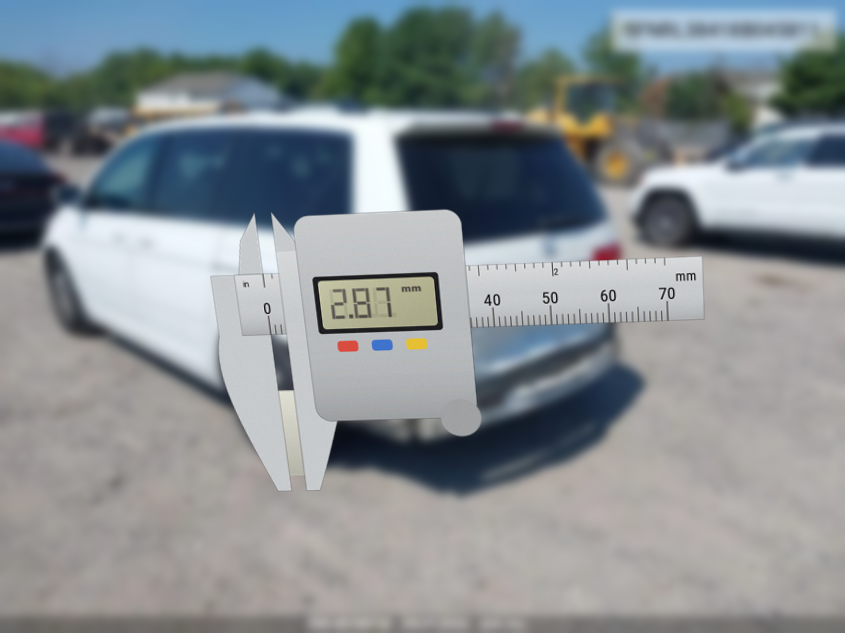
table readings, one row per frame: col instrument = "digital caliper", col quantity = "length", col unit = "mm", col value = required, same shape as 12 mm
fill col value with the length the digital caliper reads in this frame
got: 2.87 mm
